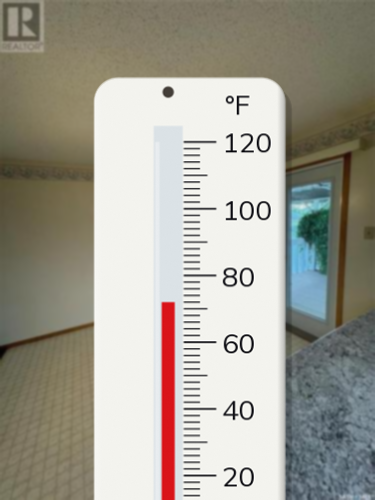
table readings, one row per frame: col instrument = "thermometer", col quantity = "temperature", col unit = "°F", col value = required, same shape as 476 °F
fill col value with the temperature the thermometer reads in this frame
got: 72 °F
